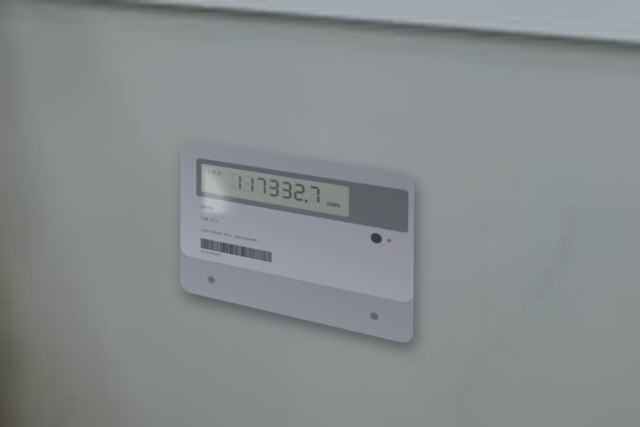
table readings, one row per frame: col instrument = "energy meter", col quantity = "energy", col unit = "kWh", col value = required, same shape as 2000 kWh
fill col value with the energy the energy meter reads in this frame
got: 117332.7 kWh
